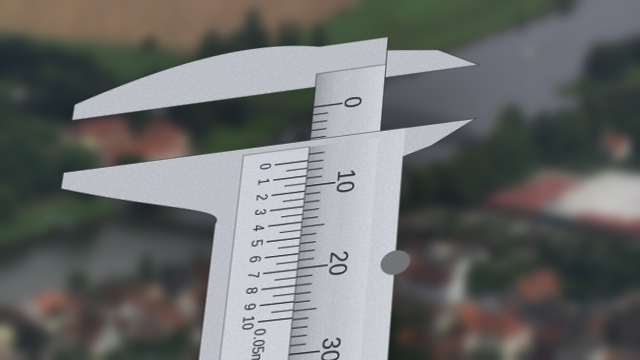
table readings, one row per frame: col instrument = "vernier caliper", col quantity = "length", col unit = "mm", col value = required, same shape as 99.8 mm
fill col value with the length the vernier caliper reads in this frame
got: 6.8 mm
